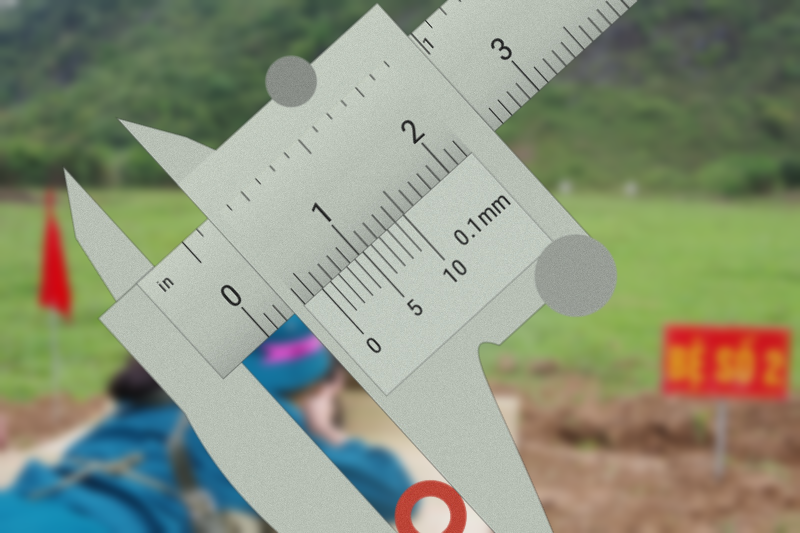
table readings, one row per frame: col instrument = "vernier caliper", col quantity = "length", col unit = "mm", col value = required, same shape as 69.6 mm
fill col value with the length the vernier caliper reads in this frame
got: 5.9 mm
